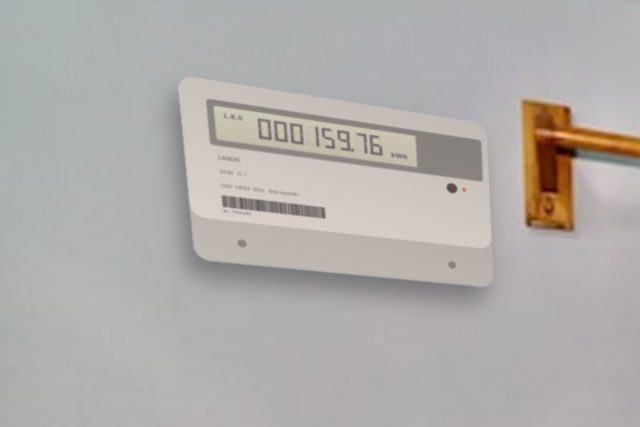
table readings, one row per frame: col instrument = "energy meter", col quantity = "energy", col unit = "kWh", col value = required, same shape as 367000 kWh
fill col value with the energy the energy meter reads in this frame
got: 159.76 kWh
